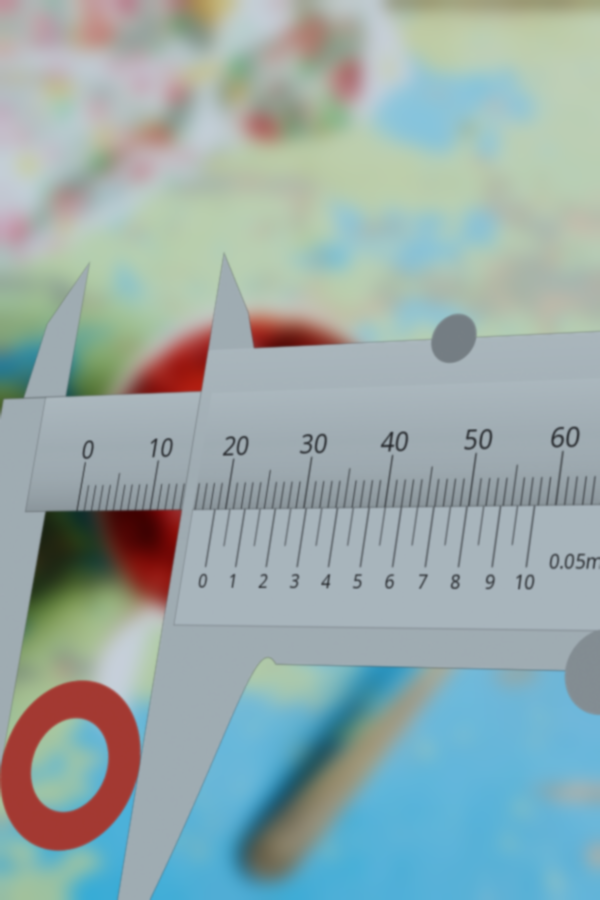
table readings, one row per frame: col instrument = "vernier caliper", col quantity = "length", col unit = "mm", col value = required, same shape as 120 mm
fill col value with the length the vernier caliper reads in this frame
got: 18.6 mm
